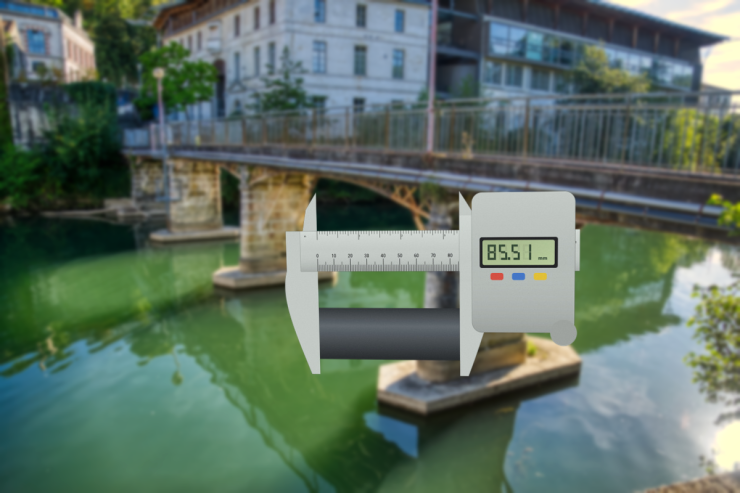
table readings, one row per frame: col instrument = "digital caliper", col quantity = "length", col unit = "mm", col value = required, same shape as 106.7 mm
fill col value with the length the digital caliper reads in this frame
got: 85.51 mm
